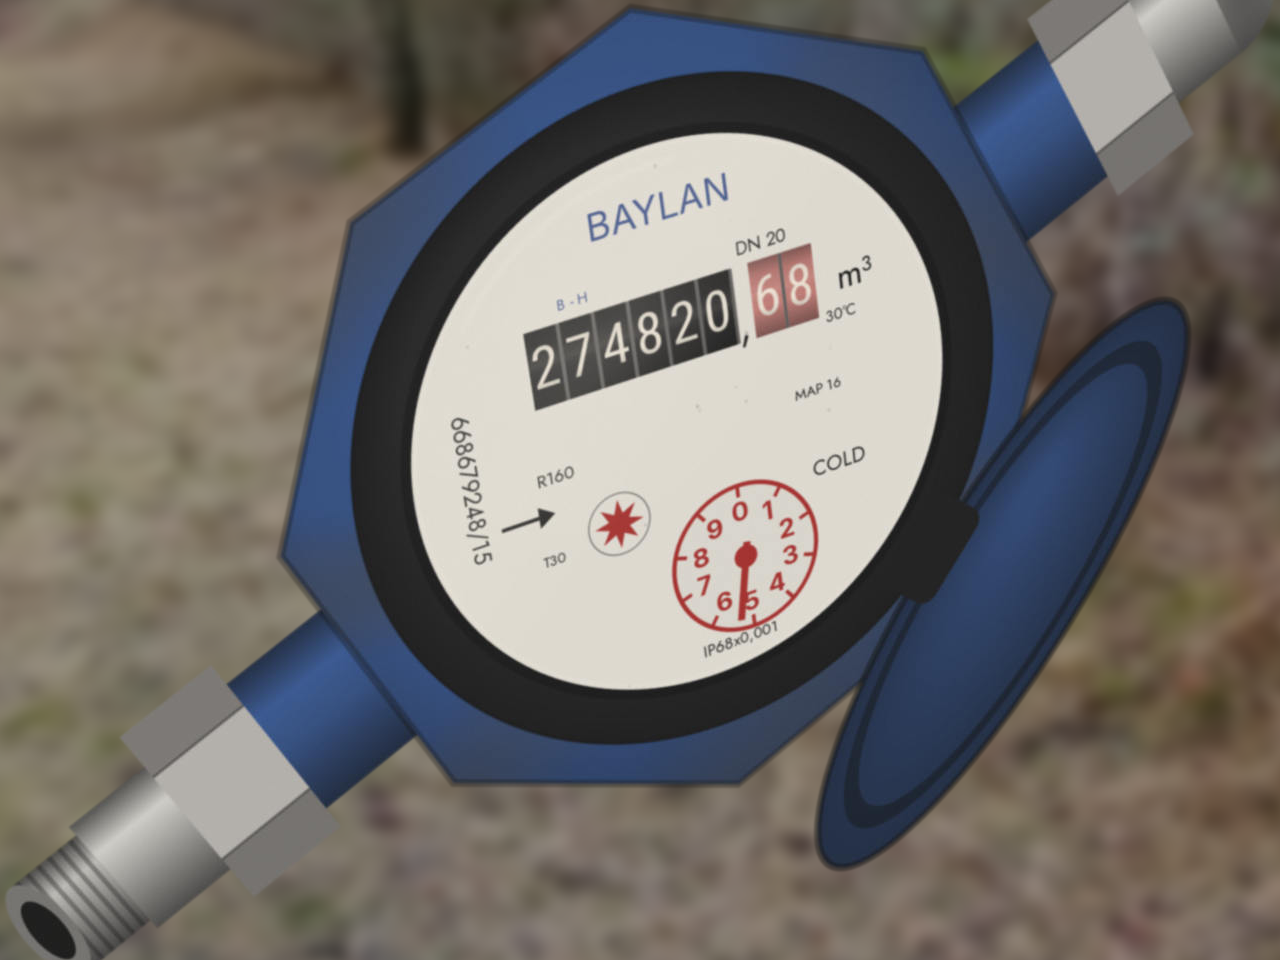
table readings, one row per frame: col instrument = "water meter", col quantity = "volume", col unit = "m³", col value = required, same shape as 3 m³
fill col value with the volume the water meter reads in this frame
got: 274820.685 m³
